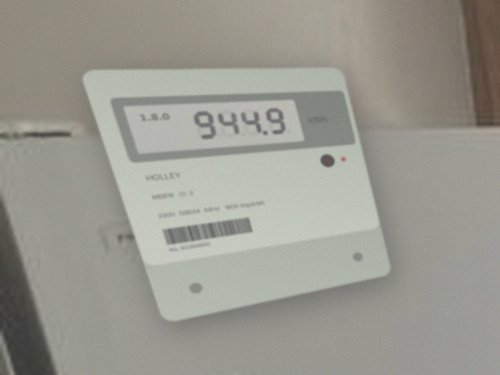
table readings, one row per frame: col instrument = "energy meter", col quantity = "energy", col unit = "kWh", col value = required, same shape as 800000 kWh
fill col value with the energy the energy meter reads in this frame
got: 944.9 kWh
